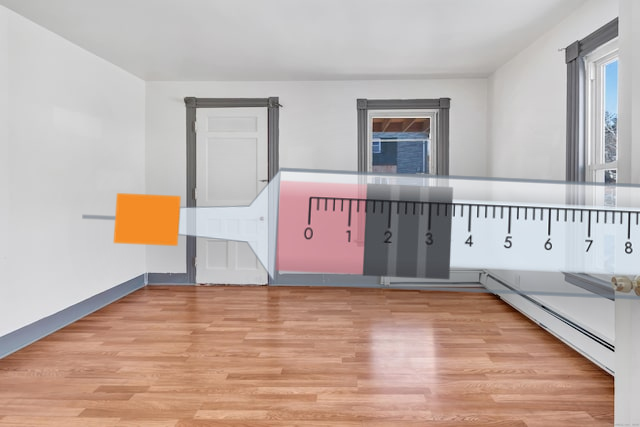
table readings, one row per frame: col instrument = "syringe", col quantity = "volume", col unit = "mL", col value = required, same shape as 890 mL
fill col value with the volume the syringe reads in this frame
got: 1.4 mL
